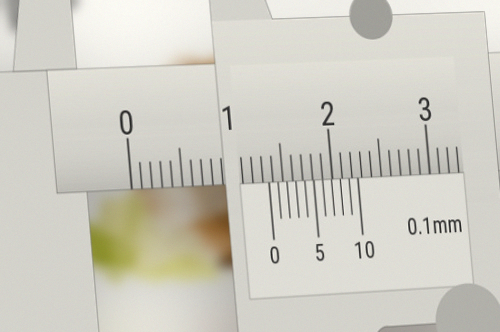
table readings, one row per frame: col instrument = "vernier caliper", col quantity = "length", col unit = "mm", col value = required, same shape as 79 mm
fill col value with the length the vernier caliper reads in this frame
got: 13.6 mm
